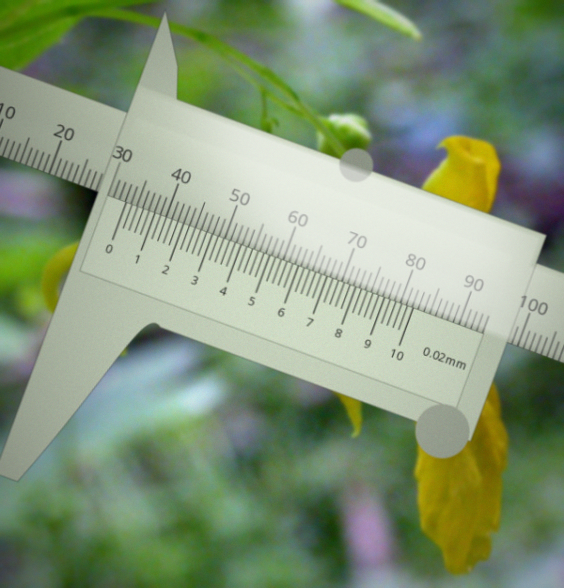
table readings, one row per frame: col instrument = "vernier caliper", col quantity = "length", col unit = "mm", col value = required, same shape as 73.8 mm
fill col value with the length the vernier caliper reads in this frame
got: 33.2 mm
